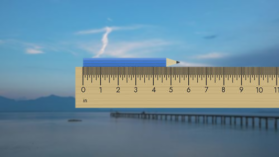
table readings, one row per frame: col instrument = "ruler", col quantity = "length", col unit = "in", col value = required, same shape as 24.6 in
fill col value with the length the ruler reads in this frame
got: 5.5 in
